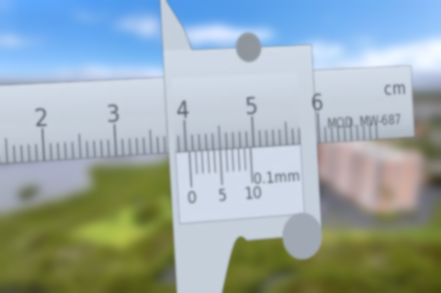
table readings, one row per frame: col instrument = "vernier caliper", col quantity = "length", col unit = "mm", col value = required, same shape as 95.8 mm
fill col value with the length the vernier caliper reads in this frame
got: 40.5 mm
